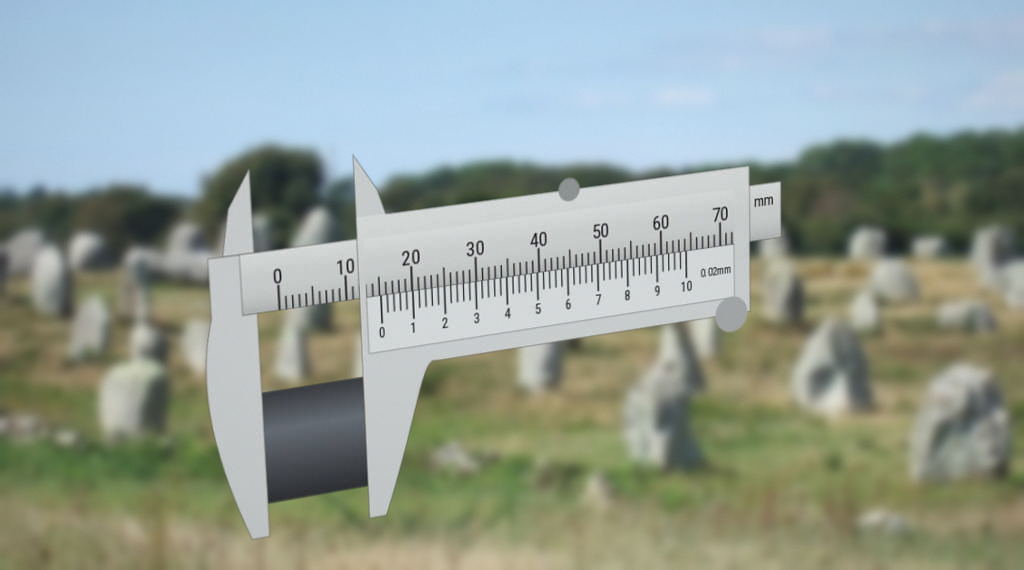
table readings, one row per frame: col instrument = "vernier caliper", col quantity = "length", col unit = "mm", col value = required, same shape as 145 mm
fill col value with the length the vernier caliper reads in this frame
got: 15.2 mm
